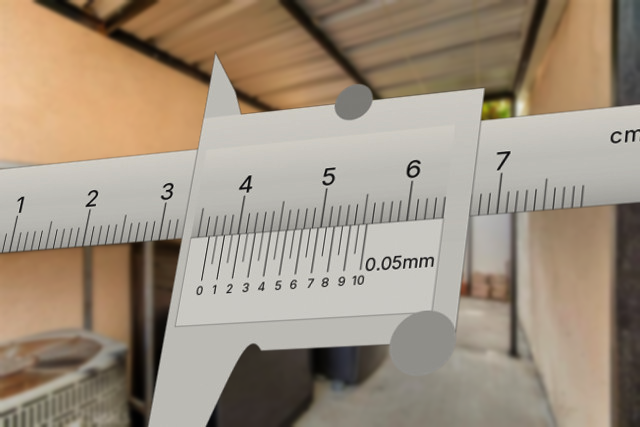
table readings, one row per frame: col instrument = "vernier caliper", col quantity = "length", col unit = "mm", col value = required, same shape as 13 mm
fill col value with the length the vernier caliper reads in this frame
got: 36.4 mm
